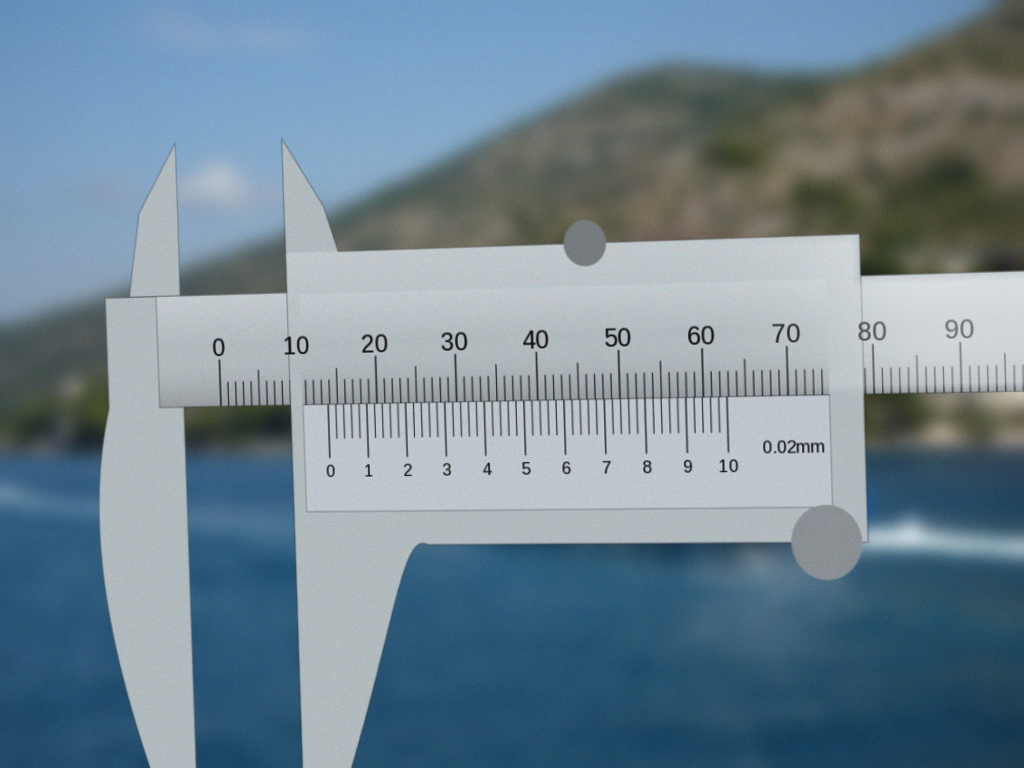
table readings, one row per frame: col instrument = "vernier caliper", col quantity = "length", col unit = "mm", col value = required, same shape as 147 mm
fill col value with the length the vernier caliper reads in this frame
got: 13.8 mm
